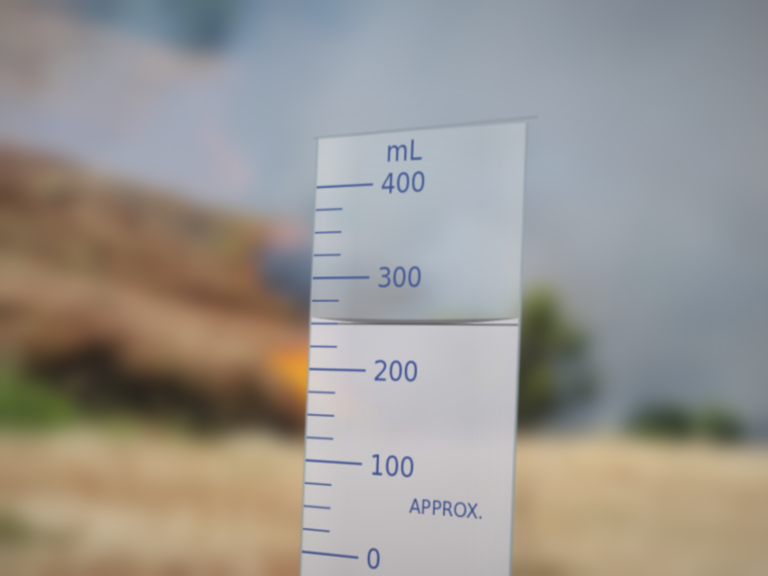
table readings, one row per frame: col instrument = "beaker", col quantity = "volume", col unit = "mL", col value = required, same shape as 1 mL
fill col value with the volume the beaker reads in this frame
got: 250 mL
